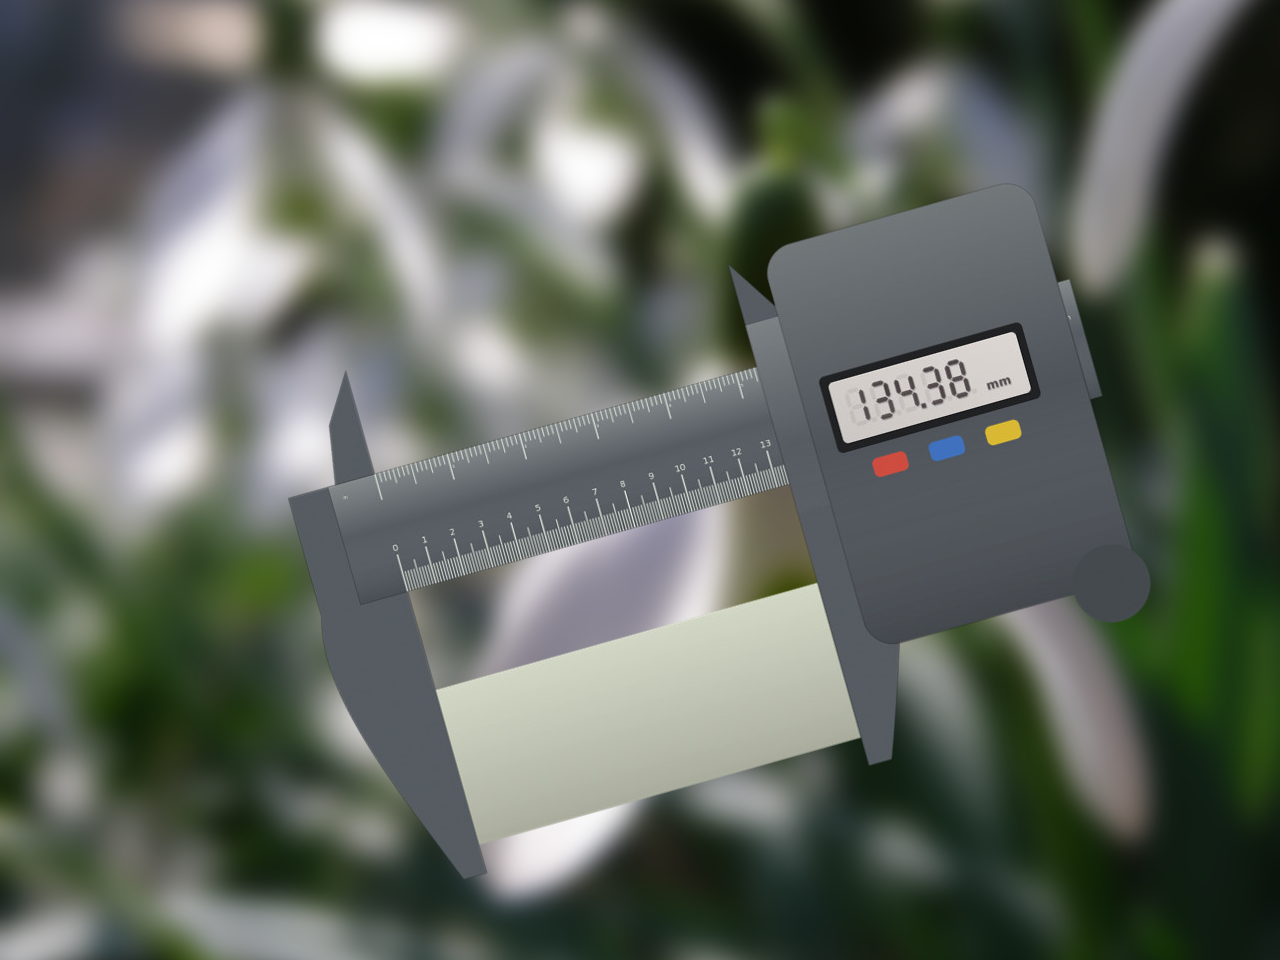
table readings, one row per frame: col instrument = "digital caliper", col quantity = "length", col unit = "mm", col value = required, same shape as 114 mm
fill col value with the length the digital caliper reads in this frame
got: 134.38 mm
